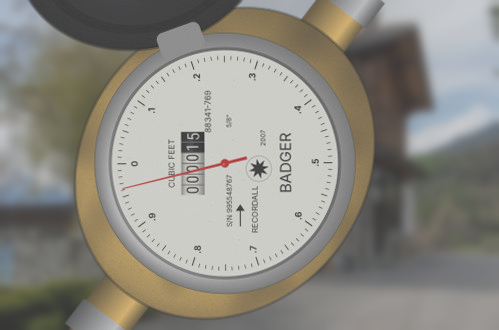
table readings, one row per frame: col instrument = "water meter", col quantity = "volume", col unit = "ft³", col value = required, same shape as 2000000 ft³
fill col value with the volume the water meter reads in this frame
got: 14.96 ft³
